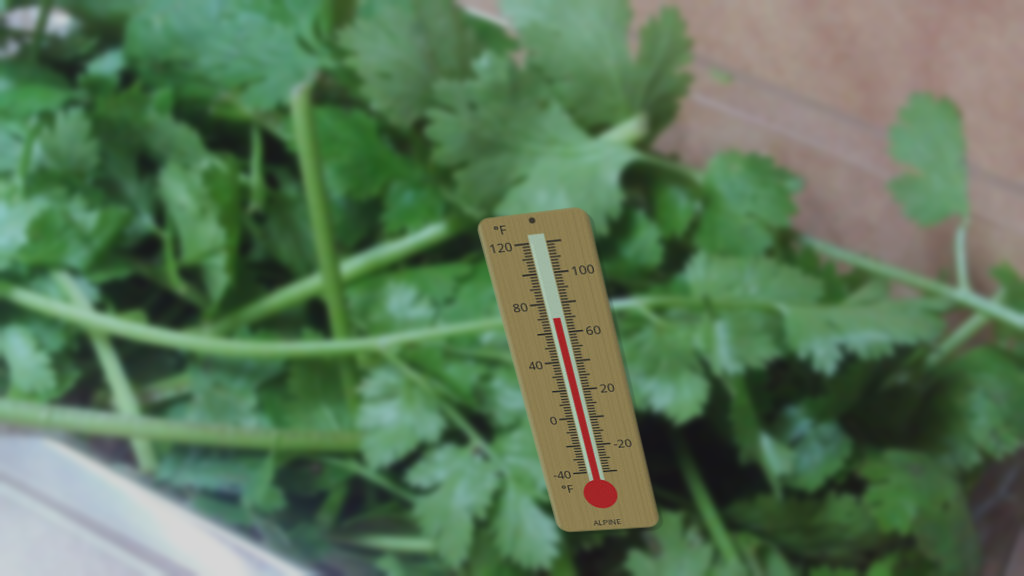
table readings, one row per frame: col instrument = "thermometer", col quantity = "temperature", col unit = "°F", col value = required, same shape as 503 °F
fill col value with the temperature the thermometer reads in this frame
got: 70 °F
